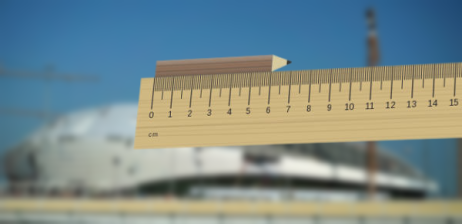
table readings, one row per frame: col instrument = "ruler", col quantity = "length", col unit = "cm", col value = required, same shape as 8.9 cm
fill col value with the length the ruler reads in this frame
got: 7 cm
